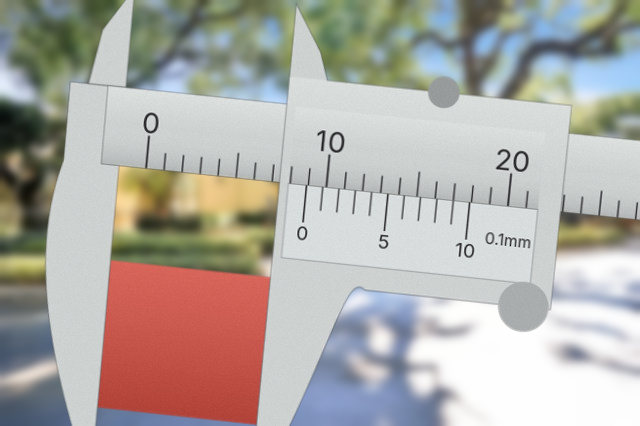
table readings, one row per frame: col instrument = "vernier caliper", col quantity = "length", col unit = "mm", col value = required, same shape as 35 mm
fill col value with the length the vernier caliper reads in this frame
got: 8.9 mm
